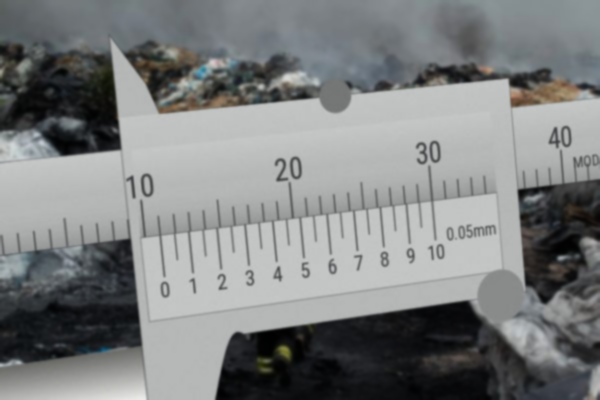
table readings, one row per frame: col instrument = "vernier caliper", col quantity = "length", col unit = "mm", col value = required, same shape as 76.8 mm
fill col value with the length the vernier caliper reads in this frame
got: 11.0 mm
